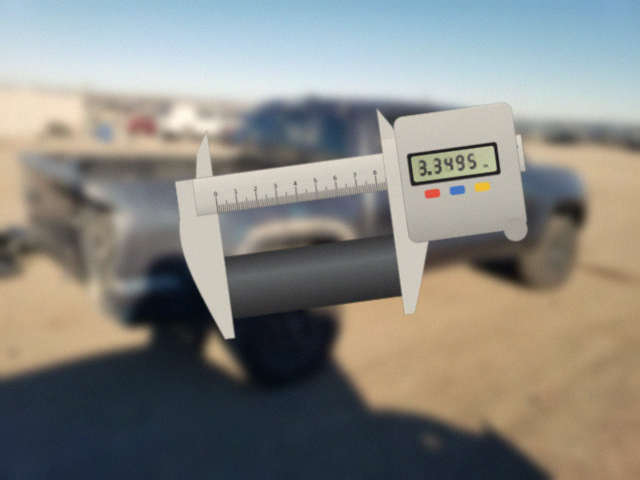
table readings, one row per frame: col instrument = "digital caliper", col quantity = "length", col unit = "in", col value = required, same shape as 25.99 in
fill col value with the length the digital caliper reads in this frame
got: 3.3495 in
